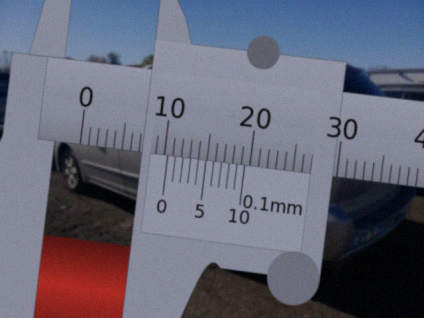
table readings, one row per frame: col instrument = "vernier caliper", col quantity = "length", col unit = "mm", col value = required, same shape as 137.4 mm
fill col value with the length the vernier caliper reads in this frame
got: 10.4 mm
